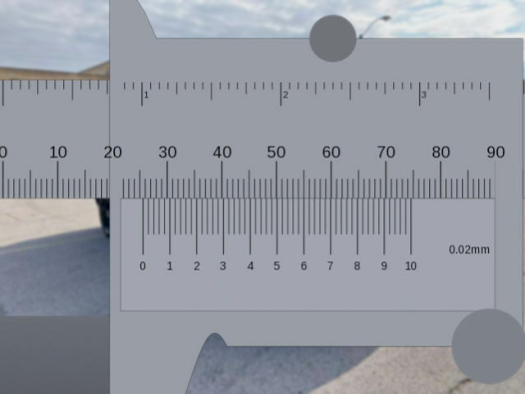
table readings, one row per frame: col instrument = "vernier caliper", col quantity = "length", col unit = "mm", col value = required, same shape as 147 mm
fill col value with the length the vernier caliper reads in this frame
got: 25.6 mm
